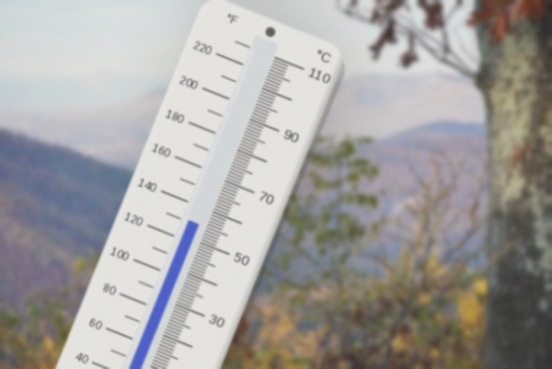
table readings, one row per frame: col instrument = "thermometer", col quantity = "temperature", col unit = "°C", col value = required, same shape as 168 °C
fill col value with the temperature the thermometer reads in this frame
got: 55 °C
